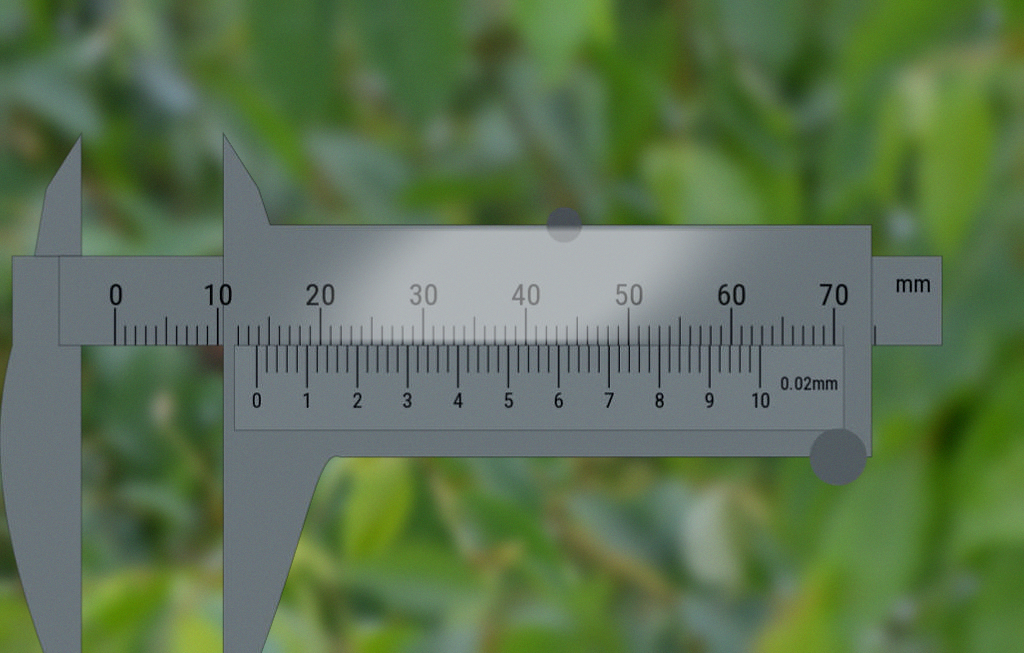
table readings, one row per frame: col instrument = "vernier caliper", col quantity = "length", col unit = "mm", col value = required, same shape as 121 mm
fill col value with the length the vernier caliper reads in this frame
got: 13.8 mm
